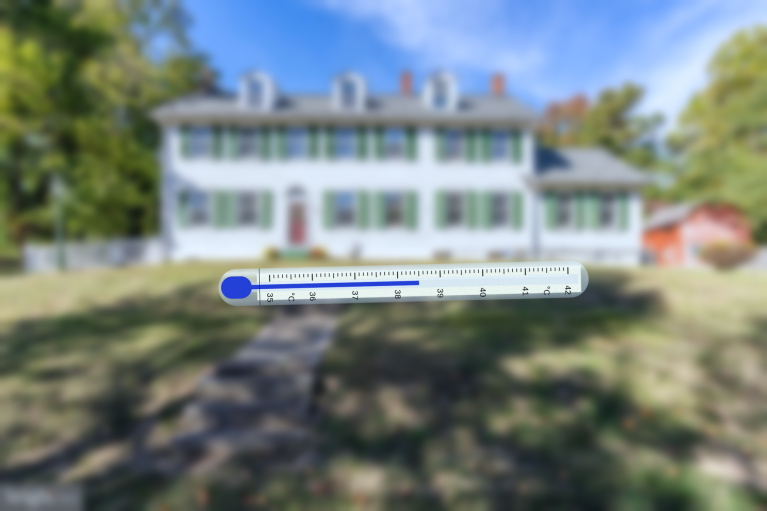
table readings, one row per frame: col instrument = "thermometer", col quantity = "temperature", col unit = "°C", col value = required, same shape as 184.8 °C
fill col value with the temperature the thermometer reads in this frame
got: 38.5 °C
